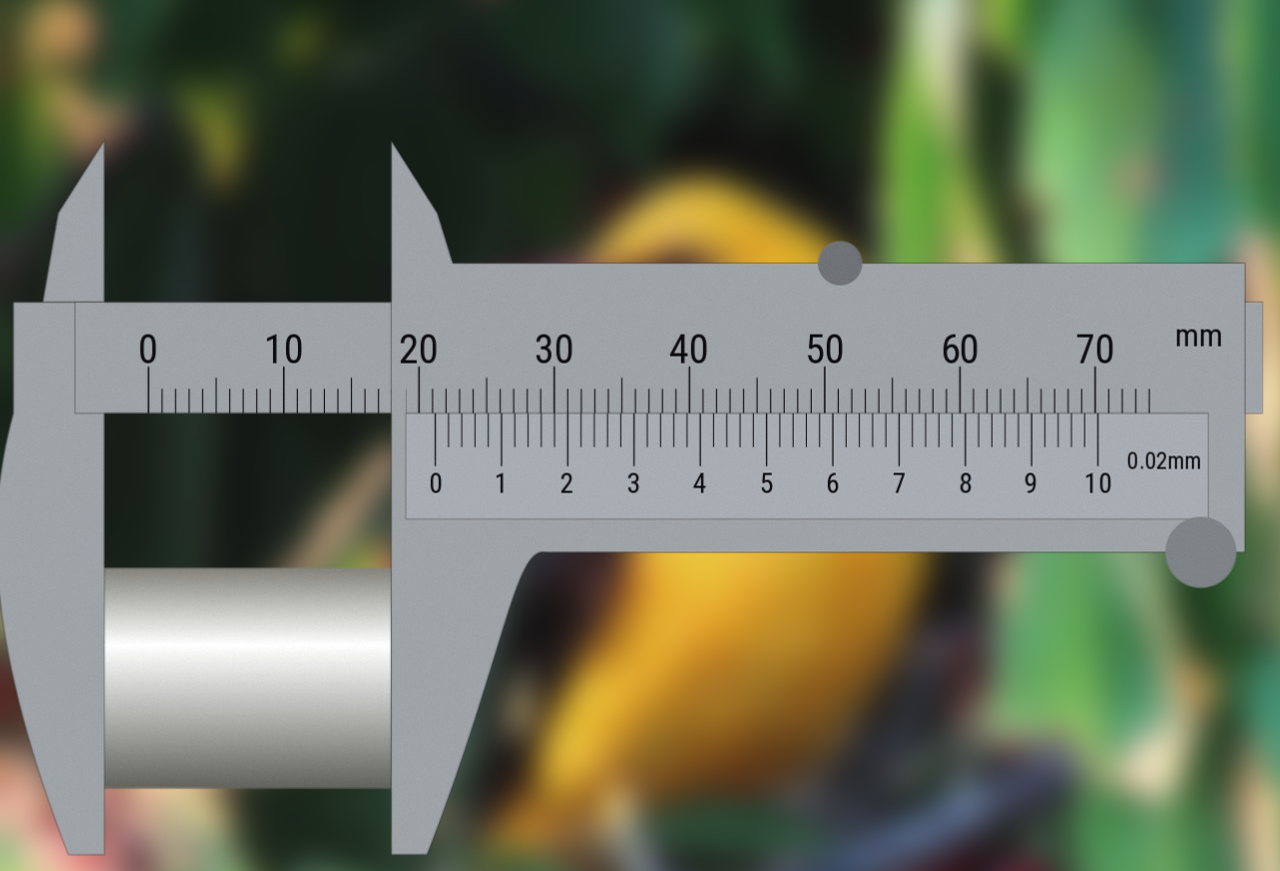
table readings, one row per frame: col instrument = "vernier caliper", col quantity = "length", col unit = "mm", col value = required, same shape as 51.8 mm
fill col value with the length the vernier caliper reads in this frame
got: 21.2 mm
